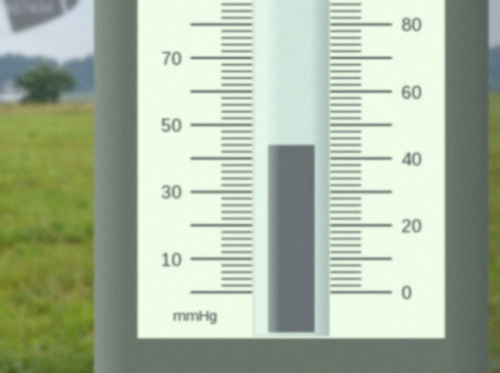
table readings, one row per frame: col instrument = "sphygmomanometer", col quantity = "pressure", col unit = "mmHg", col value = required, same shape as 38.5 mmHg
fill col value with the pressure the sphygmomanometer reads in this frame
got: 44 mmHg
